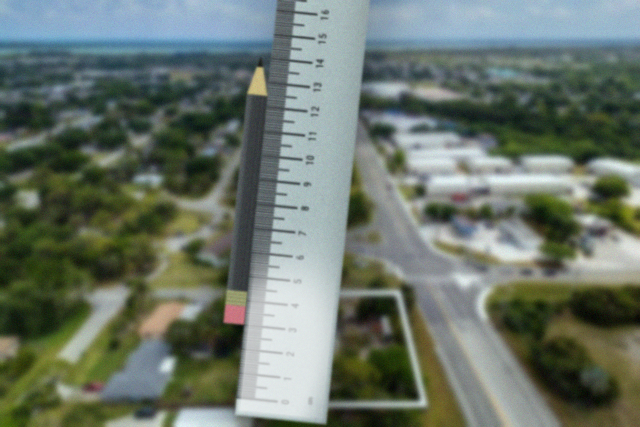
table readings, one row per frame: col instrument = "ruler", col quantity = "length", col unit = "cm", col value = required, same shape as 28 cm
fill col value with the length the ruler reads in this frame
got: 11 cm
